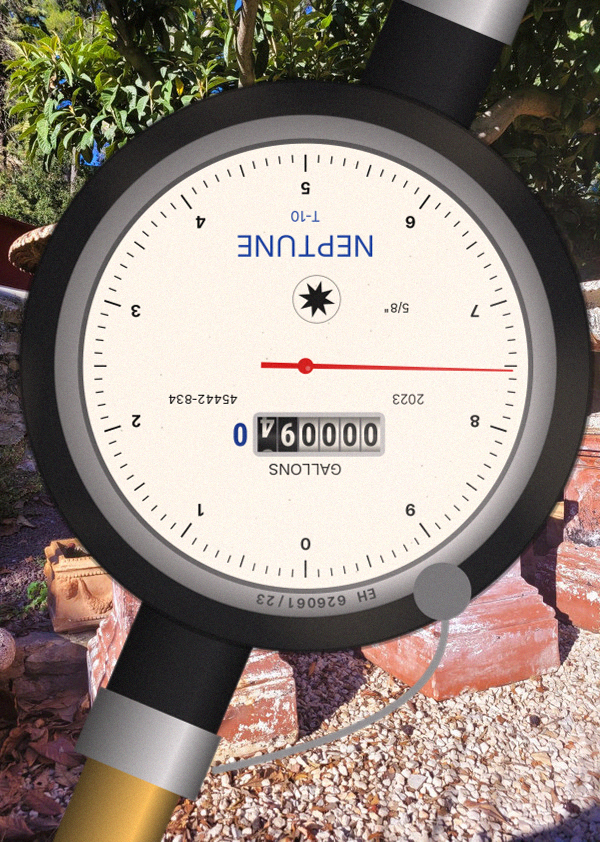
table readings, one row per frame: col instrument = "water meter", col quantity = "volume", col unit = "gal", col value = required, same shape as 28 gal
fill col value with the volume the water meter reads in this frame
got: 937.5 gal
